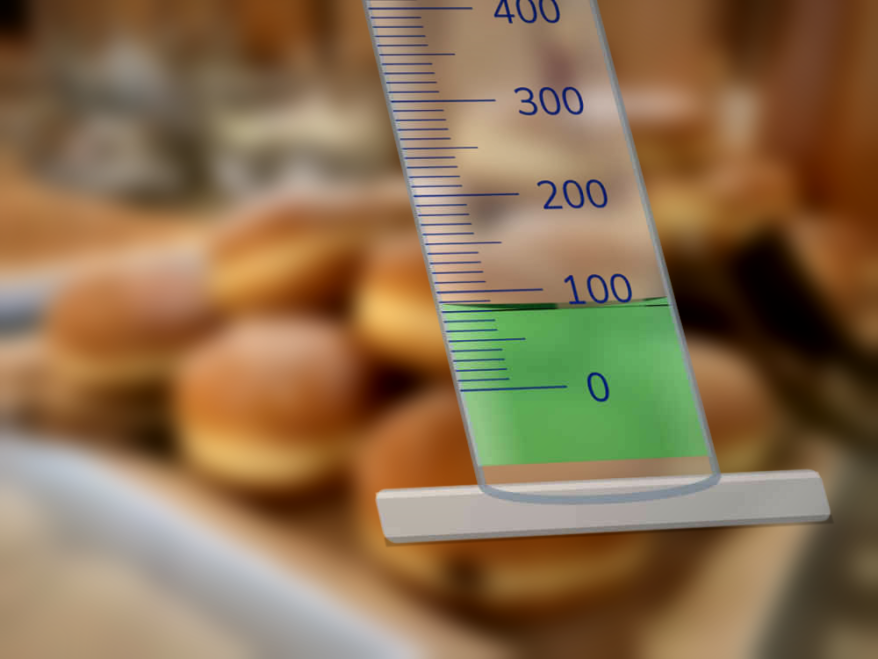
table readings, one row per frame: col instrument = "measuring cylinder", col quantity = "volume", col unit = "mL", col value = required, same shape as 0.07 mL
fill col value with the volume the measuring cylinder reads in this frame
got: 80 mL
